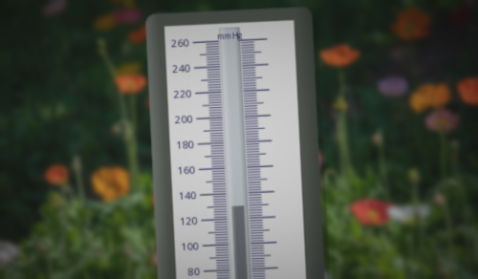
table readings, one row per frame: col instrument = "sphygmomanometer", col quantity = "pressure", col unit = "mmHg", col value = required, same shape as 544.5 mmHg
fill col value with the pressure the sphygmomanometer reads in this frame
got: 130 mmHg
